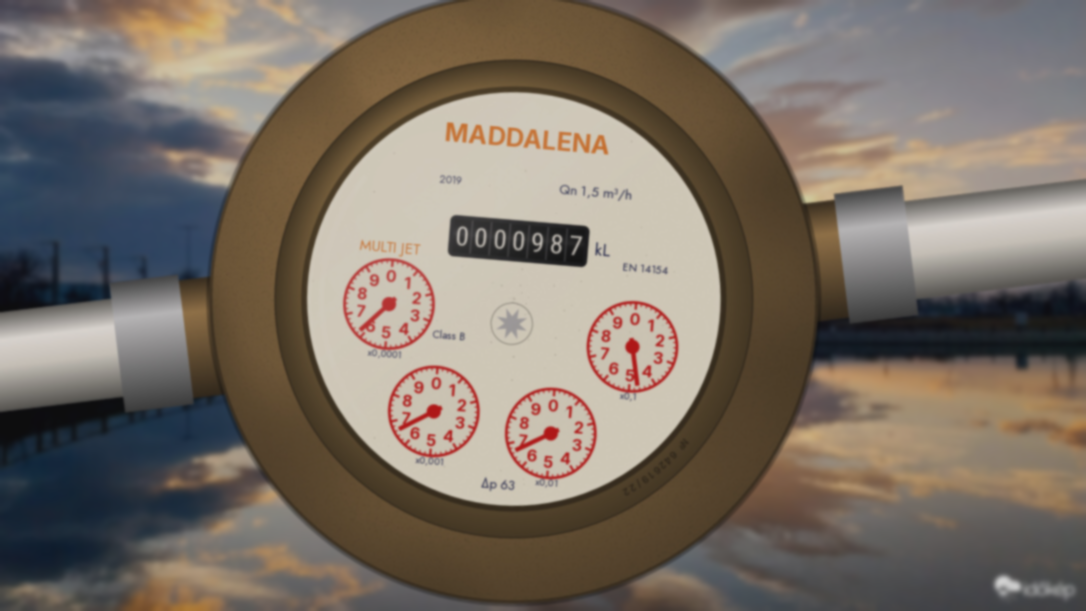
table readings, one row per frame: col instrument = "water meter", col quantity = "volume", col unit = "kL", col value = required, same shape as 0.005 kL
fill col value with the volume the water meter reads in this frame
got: 987.4666 kL
